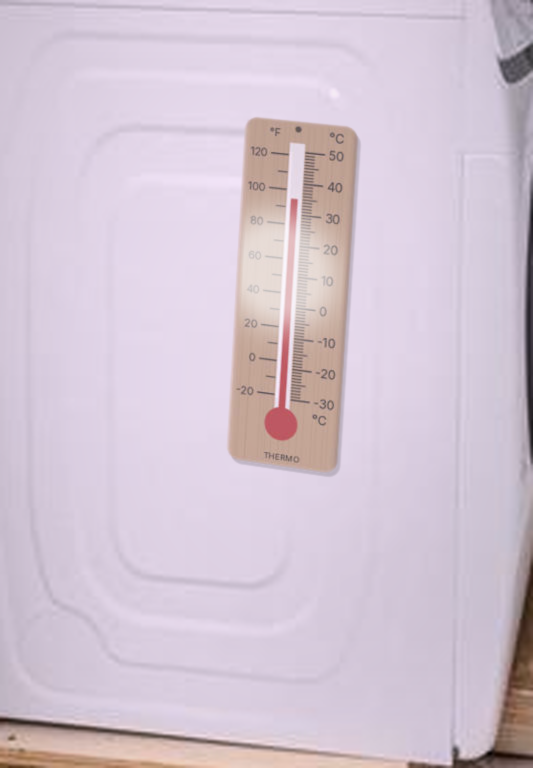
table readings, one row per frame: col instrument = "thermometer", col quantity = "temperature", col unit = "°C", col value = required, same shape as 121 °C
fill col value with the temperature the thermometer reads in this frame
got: 35 °C
